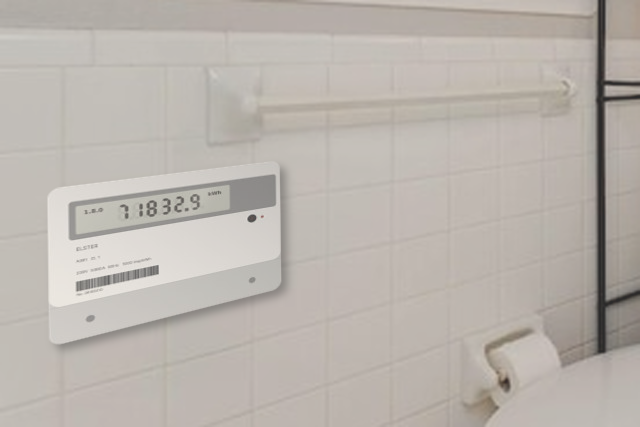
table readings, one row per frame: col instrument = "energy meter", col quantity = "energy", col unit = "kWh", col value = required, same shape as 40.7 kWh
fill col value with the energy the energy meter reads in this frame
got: 71832.9 kWh
